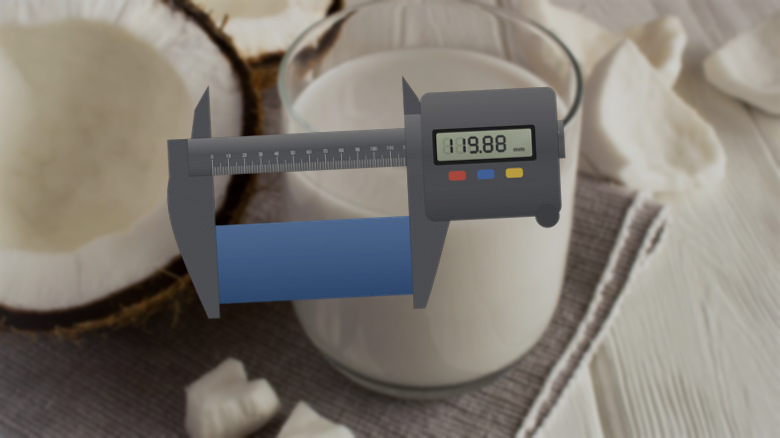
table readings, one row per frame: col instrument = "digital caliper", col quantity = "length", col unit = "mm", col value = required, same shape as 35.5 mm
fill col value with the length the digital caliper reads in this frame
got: 119.88 mm
